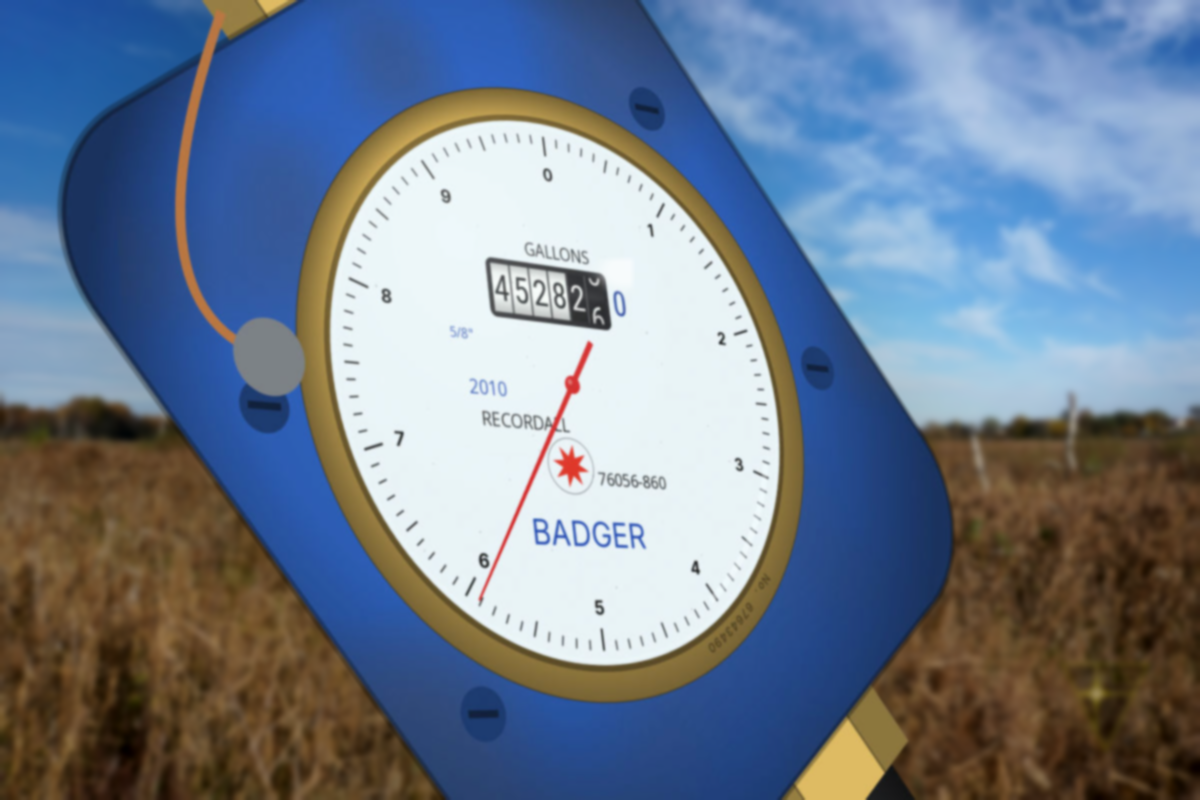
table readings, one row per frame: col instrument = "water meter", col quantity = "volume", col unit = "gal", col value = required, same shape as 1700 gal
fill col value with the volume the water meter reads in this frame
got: 4528255.9 gal
